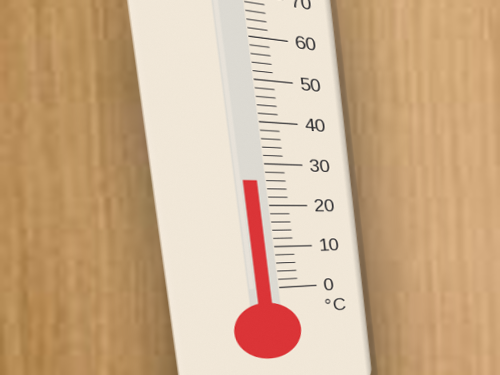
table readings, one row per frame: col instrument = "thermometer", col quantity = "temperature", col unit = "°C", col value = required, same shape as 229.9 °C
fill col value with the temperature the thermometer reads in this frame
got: 26 °C
